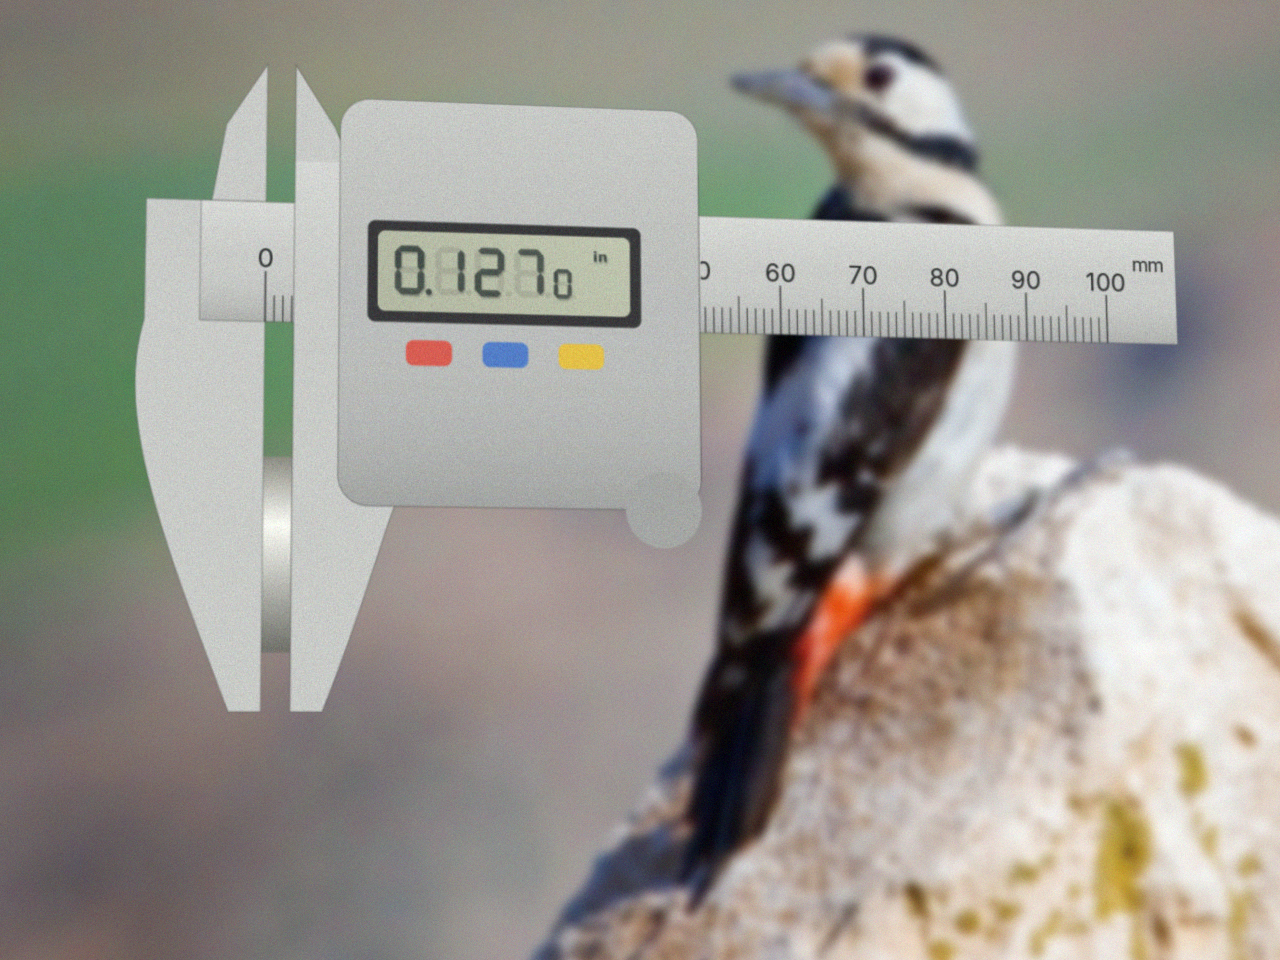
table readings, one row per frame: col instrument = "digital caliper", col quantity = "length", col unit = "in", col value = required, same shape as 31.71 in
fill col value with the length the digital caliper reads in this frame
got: 0.1270 in
